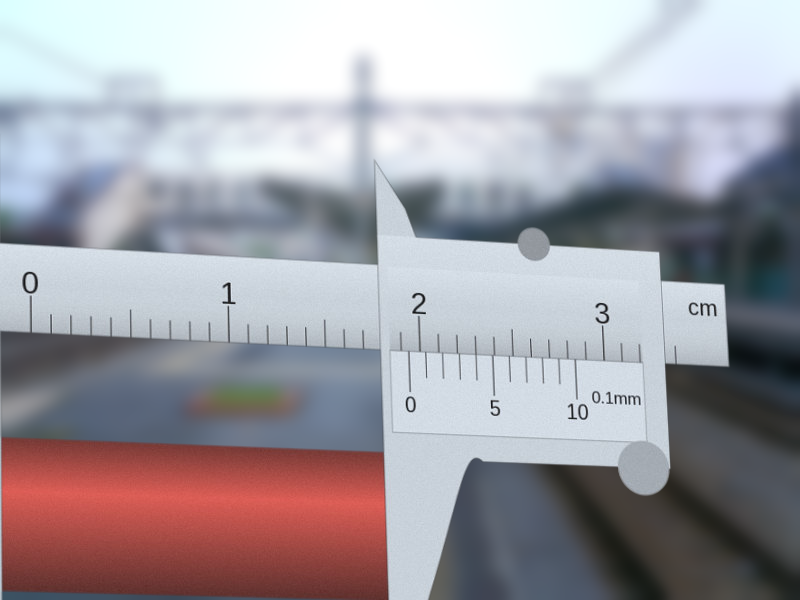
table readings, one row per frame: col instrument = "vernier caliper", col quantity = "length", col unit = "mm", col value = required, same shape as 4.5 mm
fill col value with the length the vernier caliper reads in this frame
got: 19.4 mm
